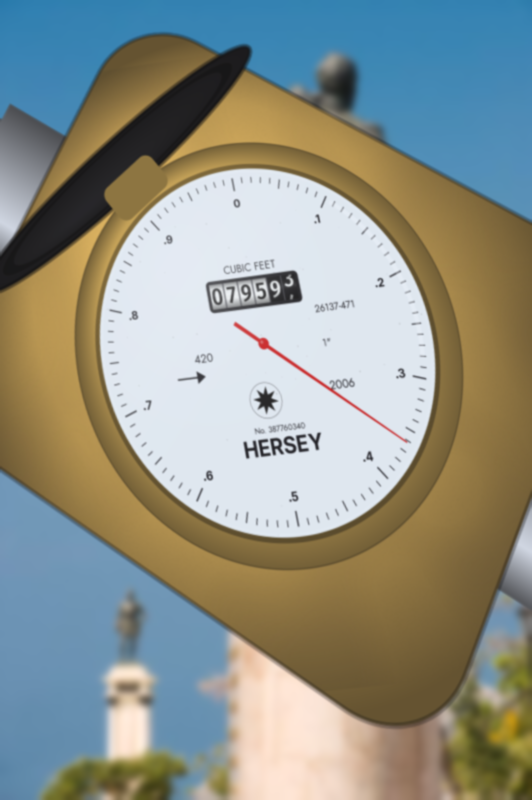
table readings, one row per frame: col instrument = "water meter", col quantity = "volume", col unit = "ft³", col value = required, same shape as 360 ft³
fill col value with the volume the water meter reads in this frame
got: 79593.36 ft³
